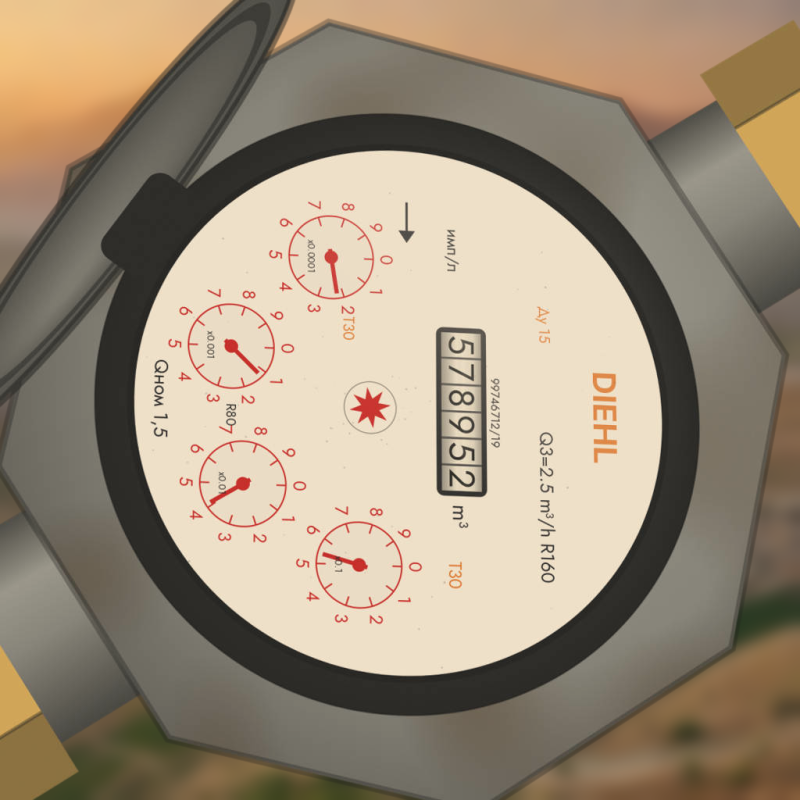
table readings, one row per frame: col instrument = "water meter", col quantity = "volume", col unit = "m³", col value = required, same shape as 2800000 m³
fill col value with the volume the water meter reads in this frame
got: 578952.5412 m³
